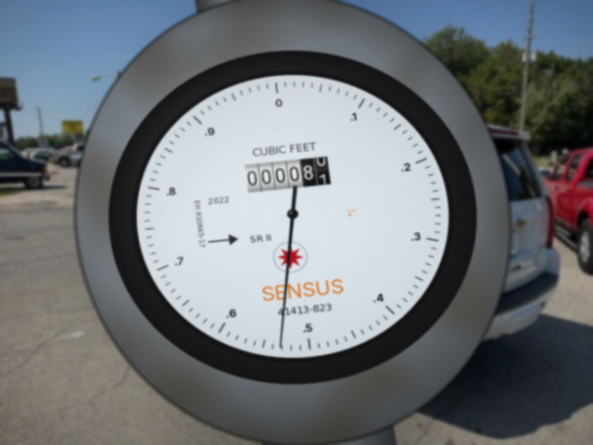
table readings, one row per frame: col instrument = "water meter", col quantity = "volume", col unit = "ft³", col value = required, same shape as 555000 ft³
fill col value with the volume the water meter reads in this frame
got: 80.53 ft³
